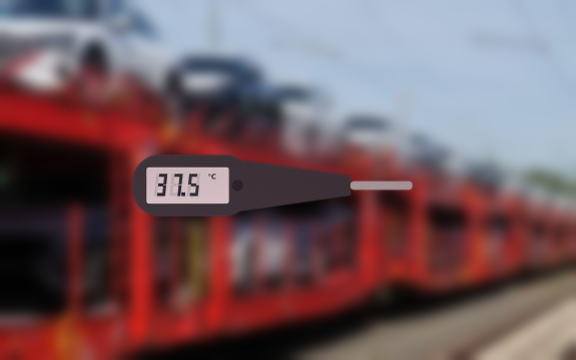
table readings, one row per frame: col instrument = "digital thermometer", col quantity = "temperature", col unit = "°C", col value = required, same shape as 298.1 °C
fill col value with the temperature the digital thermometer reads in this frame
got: 37.5 °C
